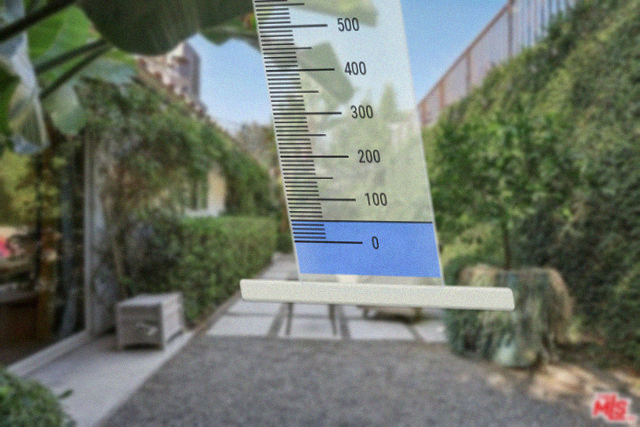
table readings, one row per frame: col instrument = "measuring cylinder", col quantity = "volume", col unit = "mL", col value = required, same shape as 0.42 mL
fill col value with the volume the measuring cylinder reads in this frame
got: 50 mL
